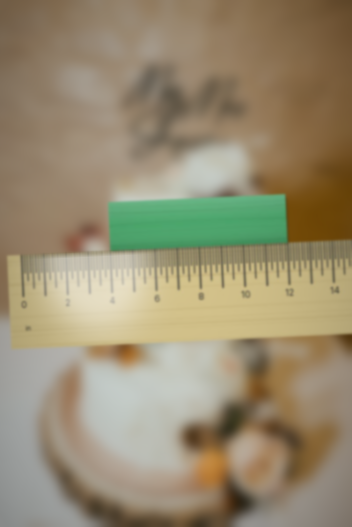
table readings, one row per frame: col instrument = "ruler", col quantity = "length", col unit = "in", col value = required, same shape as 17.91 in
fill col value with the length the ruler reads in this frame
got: 8 in
